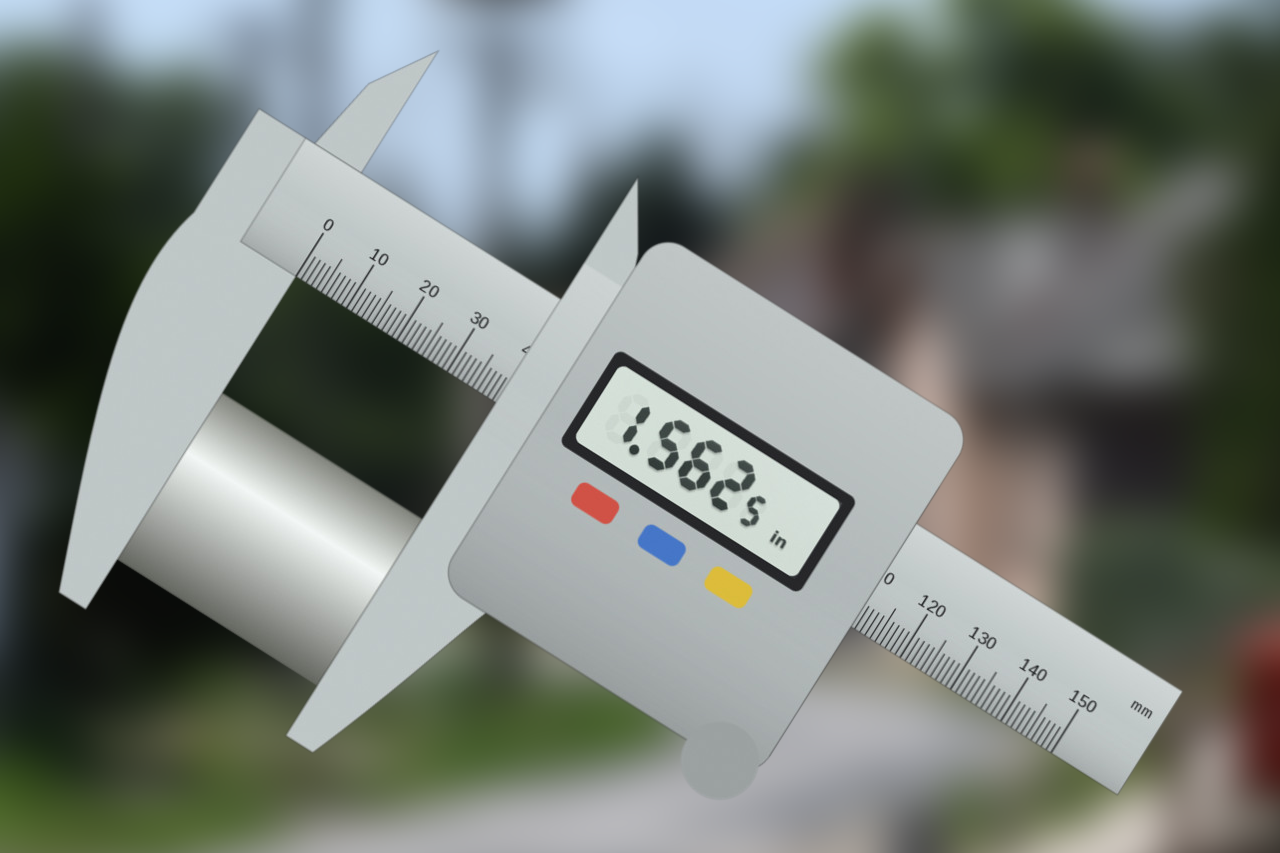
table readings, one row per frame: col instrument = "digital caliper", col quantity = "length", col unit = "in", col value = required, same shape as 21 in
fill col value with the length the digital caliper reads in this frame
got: 1.5625 in
